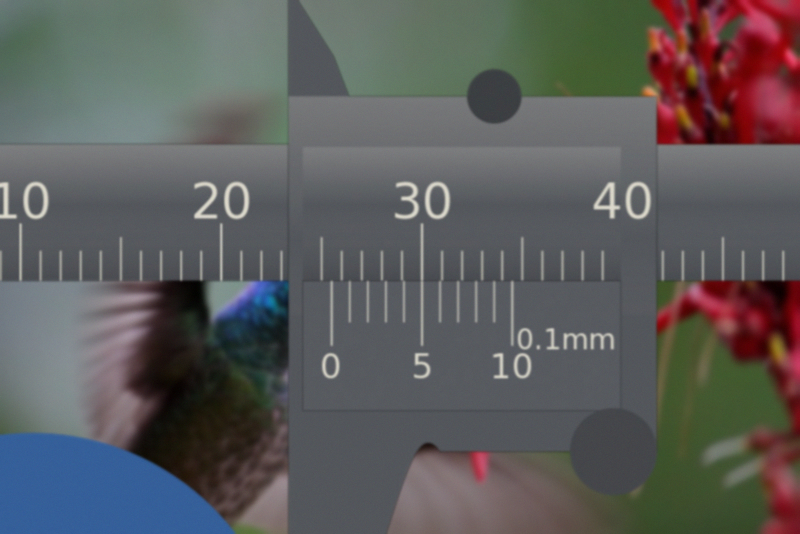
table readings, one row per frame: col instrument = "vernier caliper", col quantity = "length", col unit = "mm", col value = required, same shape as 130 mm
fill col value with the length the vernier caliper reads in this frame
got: 25.5 mm
